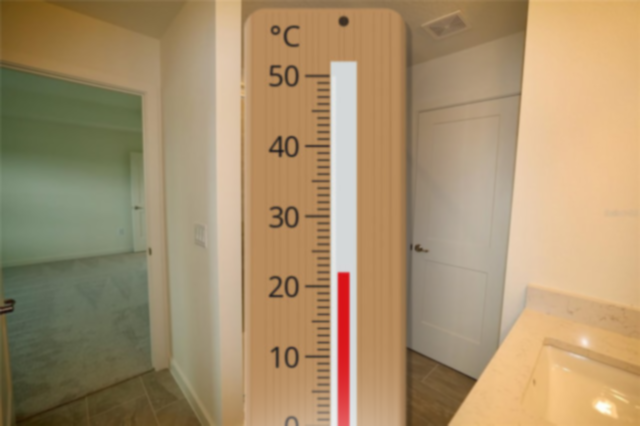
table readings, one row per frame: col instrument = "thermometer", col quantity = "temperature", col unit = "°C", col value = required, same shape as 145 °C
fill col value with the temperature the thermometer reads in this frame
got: 22 °C
